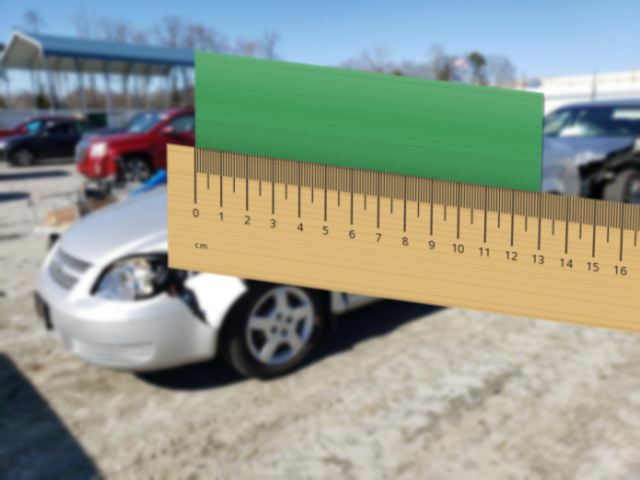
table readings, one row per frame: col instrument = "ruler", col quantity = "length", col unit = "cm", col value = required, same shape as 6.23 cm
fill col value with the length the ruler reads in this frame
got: 13 cm
